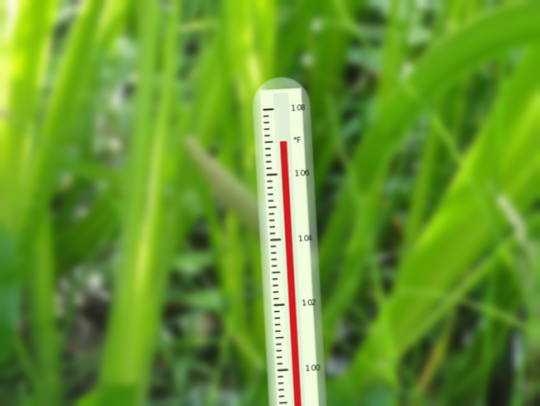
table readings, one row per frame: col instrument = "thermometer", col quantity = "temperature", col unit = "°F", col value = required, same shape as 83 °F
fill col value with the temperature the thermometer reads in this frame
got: 107 °F
